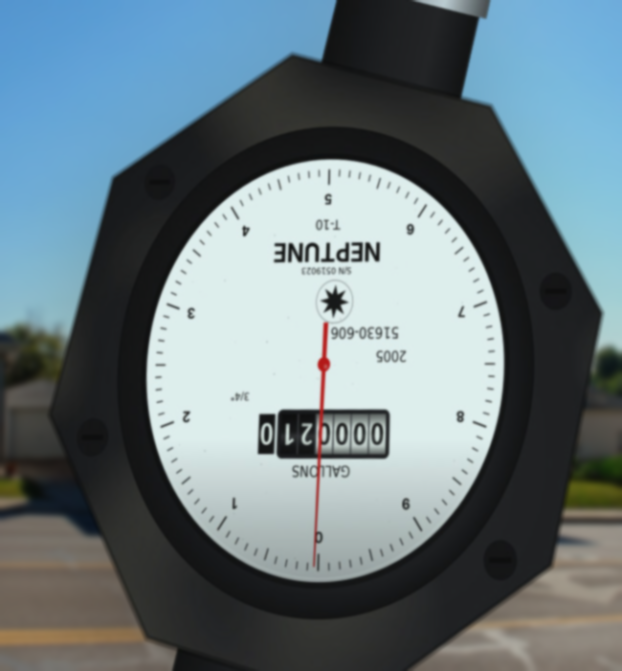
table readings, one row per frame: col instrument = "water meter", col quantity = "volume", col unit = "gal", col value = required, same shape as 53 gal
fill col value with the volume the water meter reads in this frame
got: 210.0 gal
